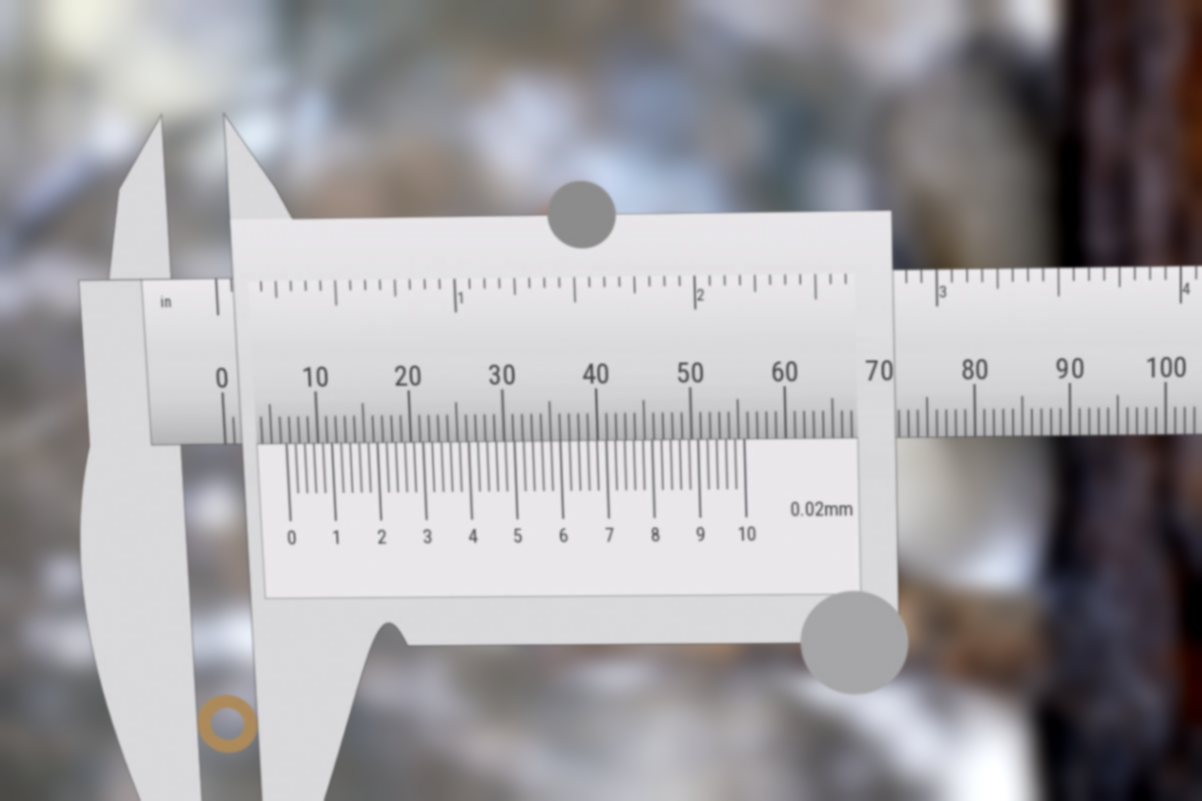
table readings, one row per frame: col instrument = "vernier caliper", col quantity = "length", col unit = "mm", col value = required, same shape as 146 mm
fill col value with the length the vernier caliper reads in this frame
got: 6.6 mm
